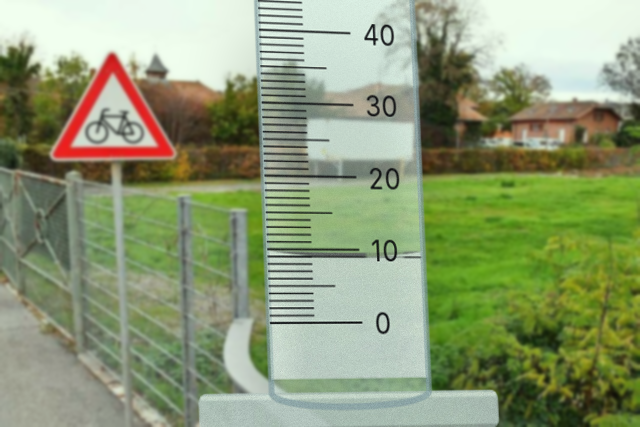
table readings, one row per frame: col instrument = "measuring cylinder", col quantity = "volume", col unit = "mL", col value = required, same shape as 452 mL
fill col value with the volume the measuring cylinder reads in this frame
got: 9 mL
